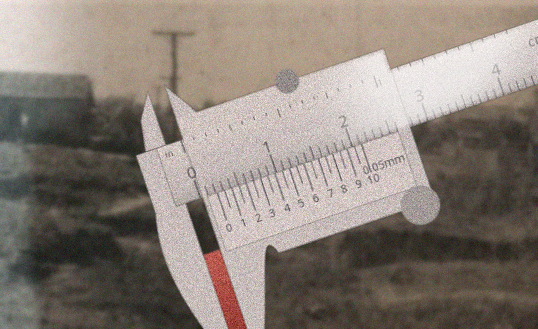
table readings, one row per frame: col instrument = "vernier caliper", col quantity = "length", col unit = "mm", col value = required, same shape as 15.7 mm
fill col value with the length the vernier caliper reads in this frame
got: 2.2 mm
